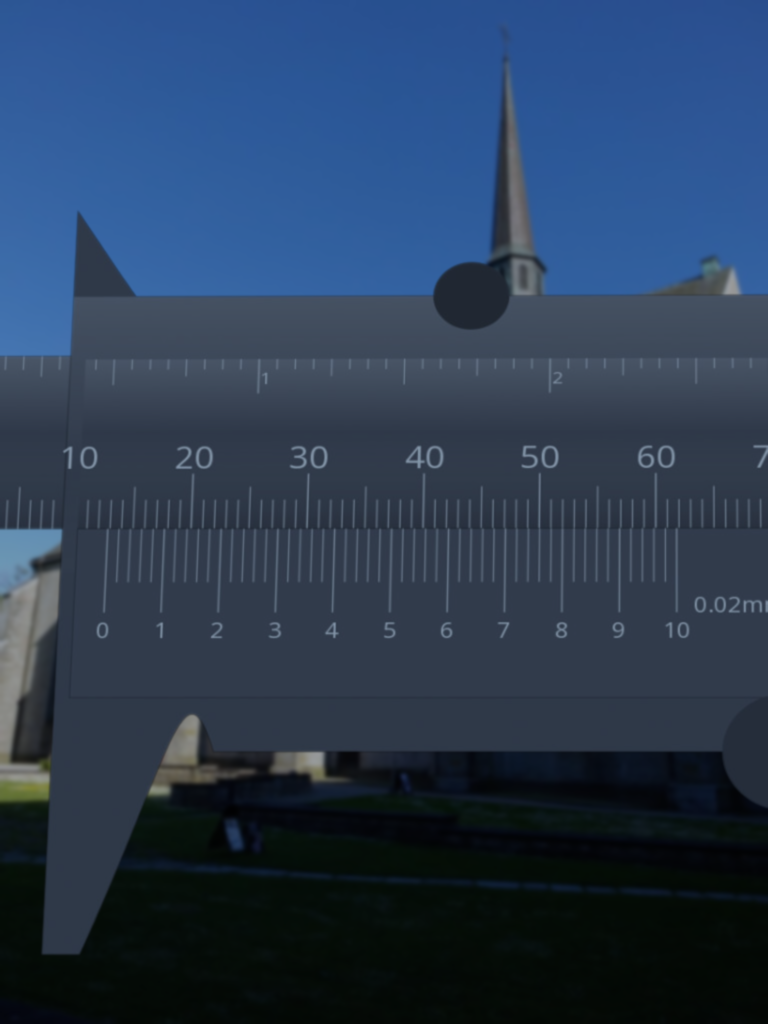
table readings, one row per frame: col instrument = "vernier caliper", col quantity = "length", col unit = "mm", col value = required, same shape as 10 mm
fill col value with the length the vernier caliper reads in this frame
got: 12.8 mm
